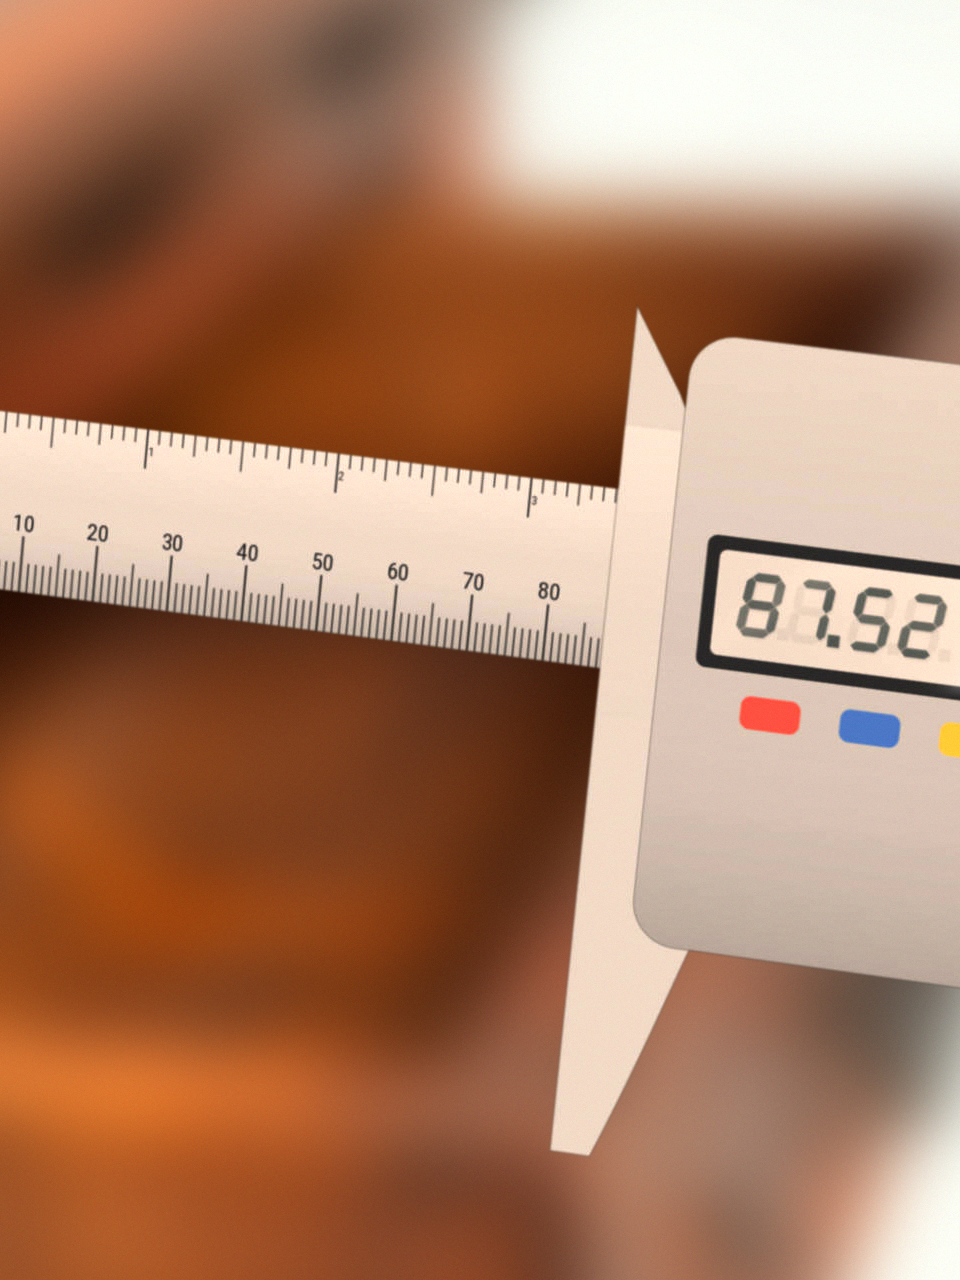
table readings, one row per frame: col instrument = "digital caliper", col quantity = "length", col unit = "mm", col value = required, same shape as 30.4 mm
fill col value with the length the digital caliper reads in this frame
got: 87.52 mm
